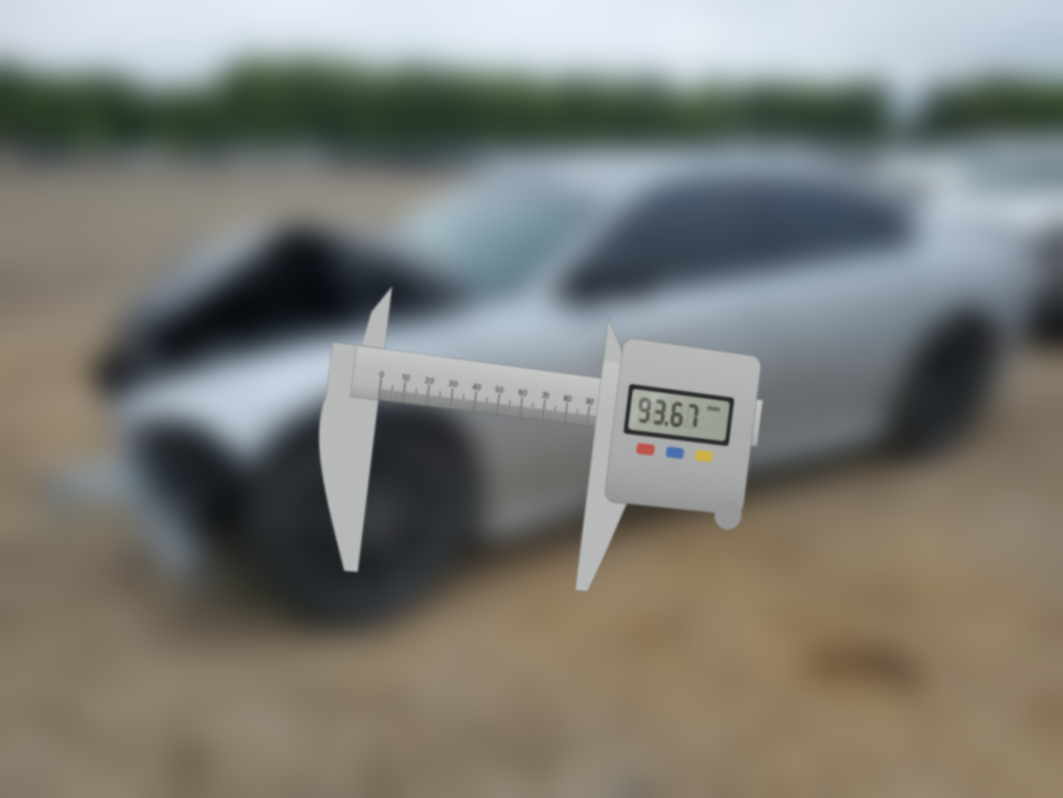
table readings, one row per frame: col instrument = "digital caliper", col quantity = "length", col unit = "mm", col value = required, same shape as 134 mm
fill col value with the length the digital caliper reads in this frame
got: 93.67 mm
